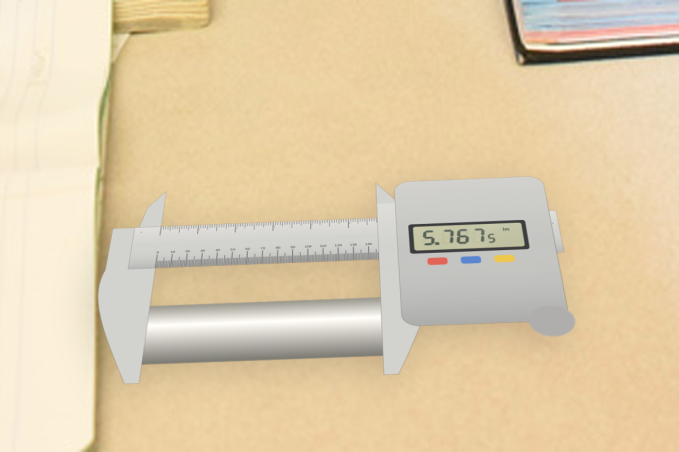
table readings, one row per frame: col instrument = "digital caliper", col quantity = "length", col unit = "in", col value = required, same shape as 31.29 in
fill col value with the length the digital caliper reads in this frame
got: 5.7675 in
